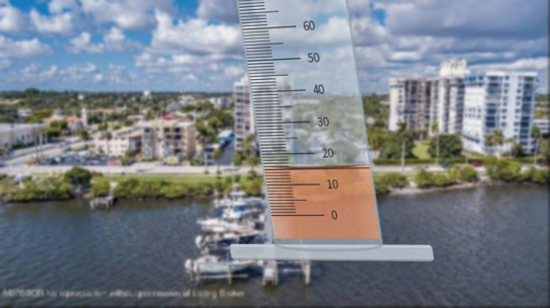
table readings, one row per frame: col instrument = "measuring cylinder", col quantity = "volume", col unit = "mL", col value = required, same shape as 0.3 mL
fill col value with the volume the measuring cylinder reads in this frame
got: 15 mL
